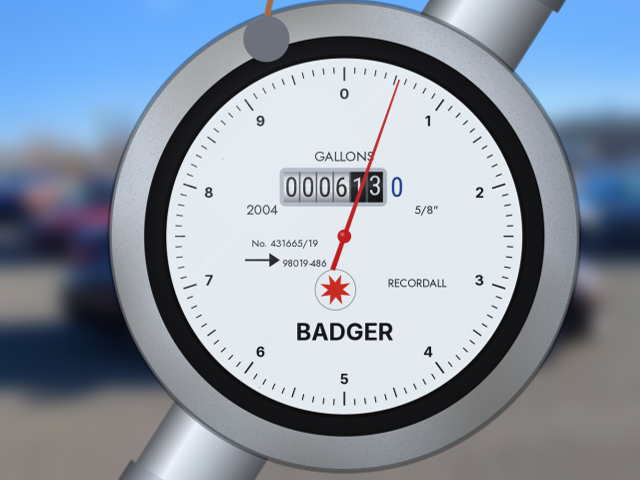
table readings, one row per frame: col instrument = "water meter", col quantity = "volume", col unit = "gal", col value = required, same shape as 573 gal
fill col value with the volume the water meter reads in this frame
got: 6130.5 gal
